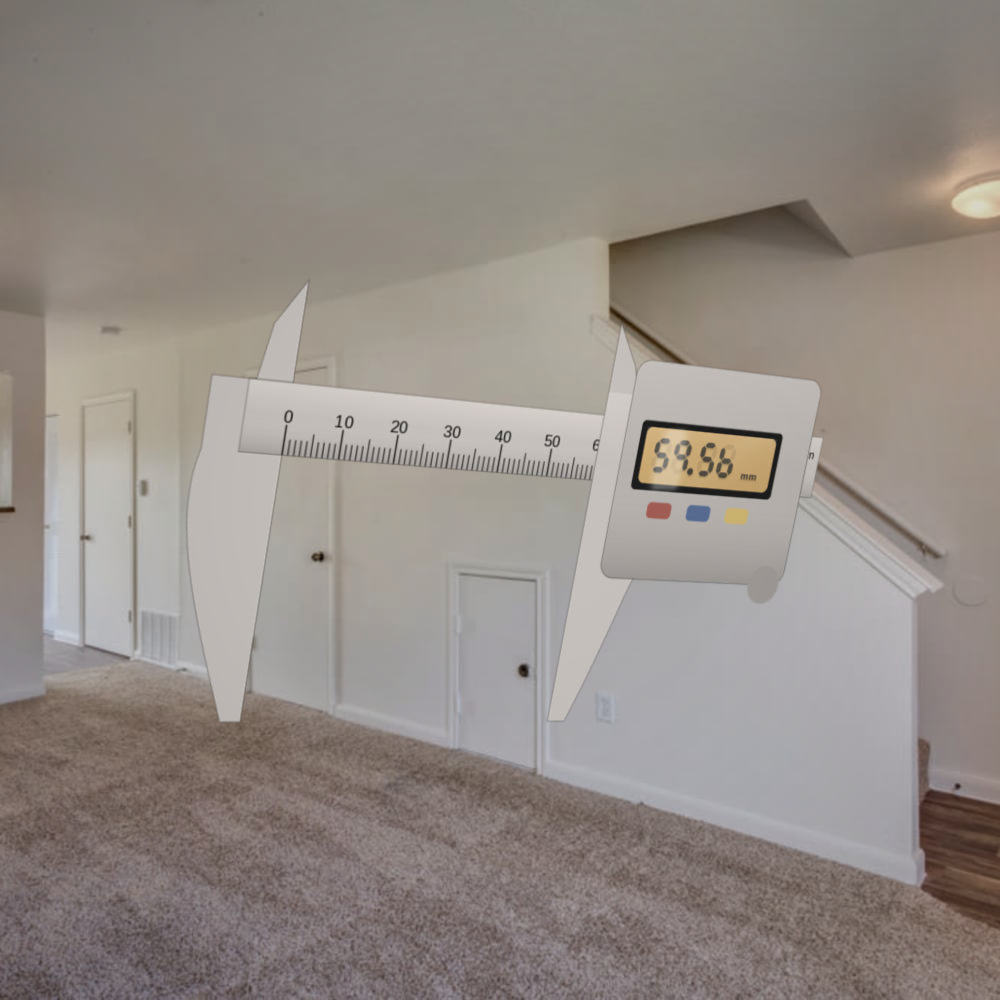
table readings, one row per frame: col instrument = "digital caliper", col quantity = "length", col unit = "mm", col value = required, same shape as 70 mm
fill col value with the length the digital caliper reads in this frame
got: 59.56 mm
